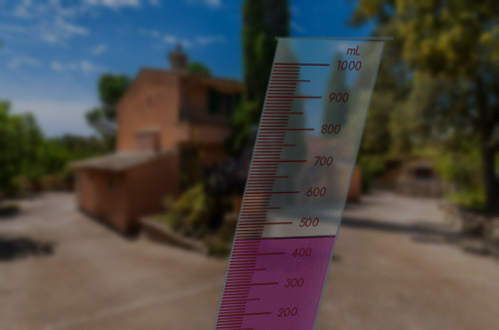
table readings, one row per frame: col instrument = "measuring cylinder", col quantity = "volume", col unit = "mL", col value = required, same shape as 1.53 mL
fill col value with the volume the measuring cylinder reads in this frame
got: 450 mL
